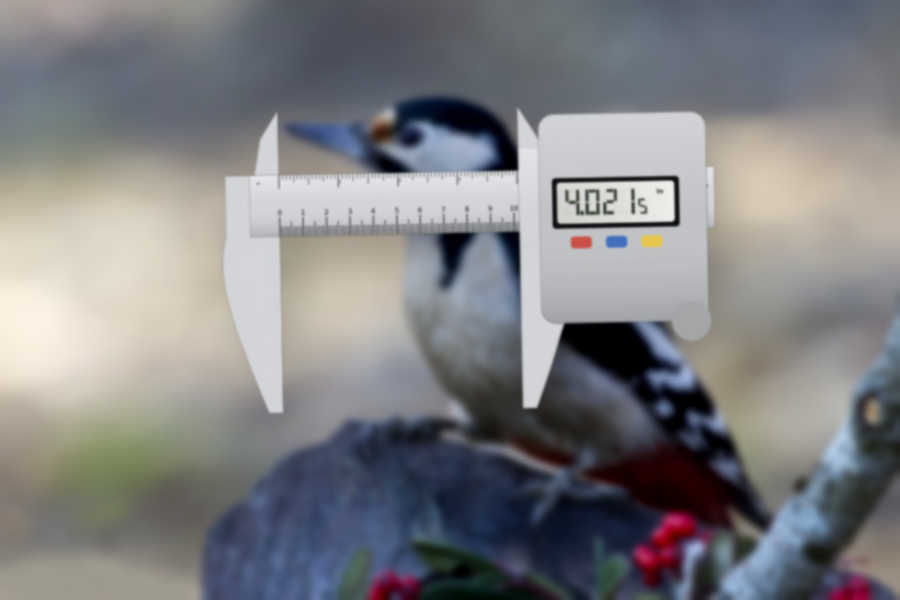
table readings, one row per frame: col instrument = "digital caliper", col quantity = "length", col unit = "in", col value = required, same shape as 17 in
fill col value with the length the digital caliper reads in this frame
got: 4.0215 in
